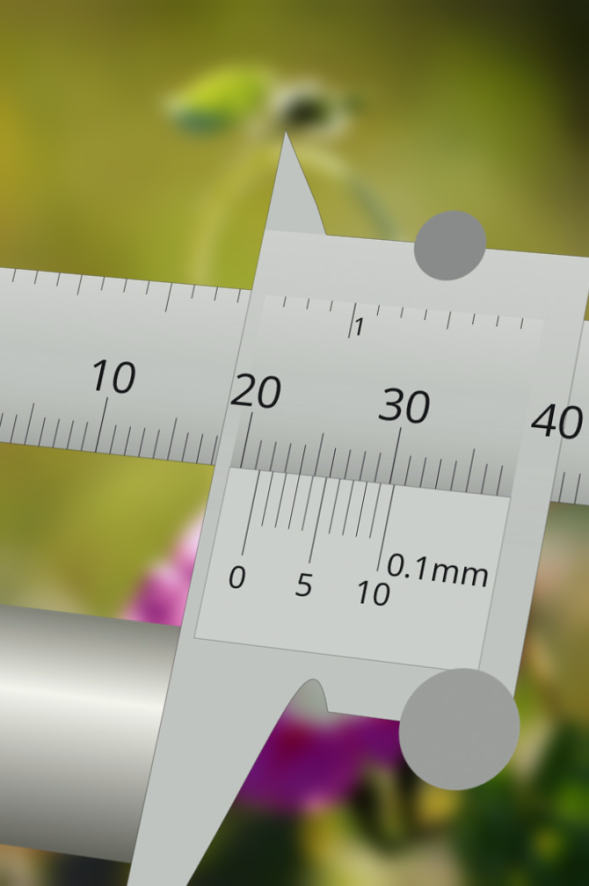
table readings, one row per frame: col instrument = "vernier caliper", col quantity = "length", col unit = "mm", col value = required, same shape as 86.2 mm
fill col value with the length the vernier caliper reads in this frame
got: 21.3 mm
